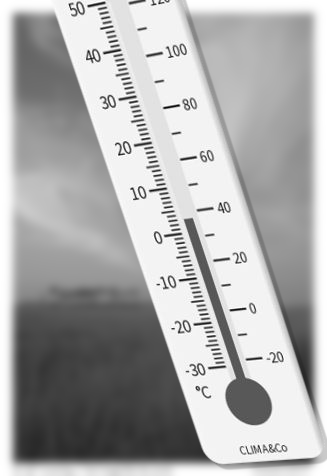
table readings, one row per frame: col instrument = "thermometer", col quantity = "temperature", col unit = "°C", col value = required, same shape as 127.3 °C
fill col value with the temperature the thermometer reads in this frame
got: 3 °C
